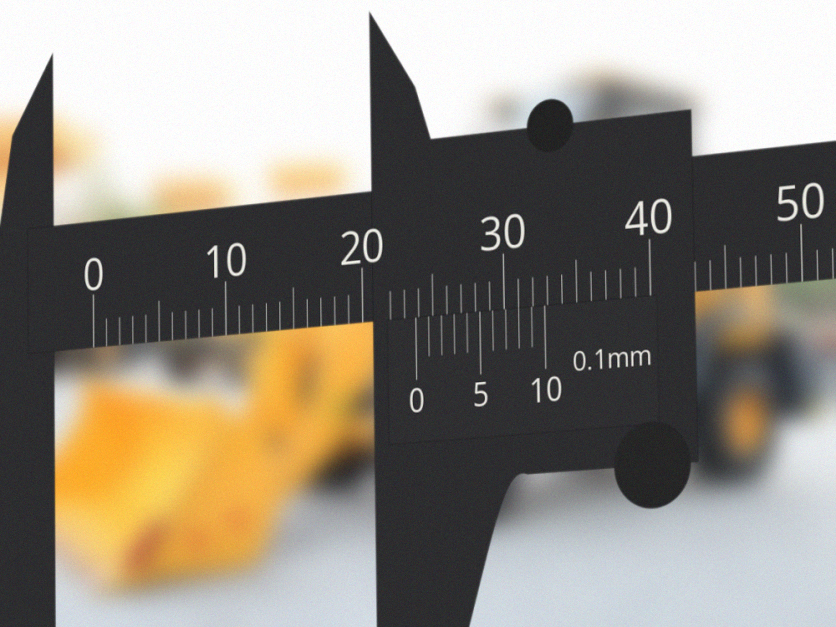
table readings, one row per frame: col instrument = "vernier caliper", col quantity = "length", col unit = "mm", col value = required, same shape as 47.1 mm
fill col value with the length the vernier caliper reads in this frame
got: 23.8 mm
